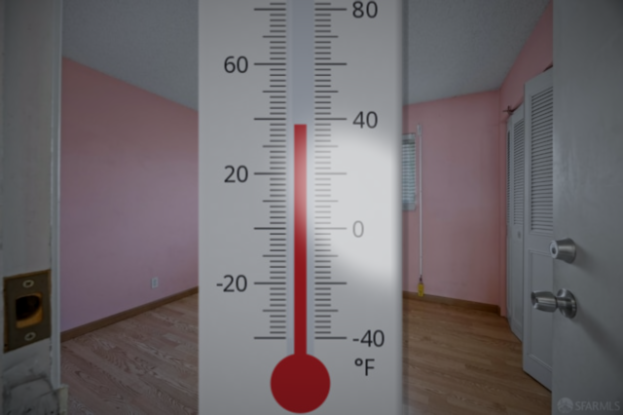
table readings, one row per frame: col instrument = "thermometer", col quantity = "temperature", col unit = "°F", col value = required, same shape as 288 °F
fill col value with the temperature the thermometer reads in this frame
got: 38 °F
